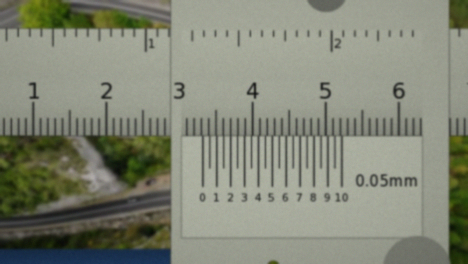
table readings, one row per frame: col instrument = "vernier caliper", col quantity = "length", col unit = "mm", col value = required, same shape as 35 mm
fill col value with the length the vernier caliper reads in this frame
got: 33.2 mm
